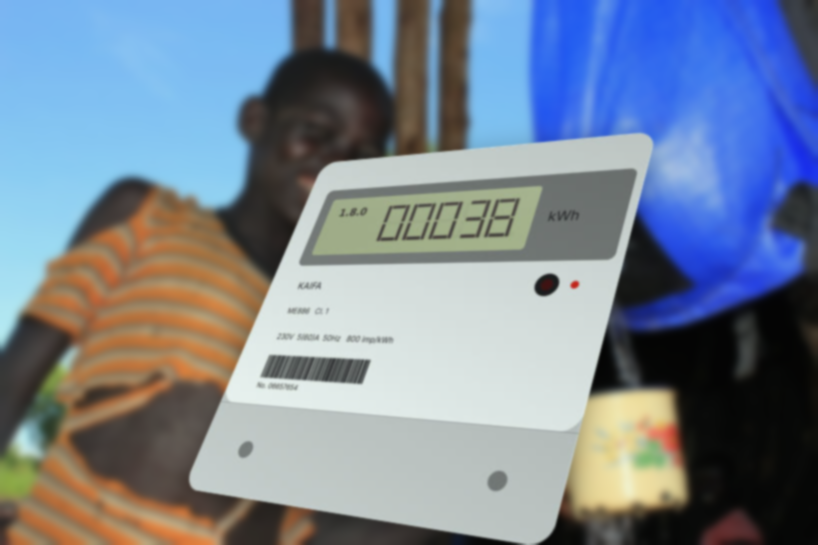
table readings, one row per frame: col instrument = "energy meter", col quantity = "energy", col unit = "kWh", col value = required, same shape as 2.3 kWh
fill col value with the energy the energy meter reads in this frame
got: 38 kWh
